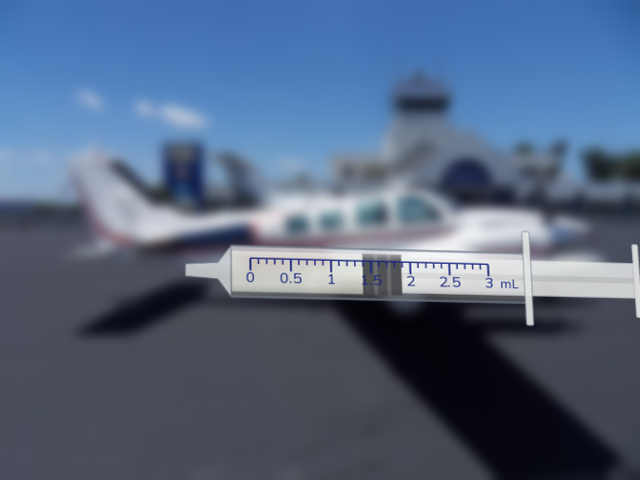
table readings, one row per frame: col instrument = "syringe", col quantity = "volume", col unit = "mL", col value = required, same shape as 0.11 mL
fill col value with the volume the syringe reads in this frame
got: 1.4 mL
